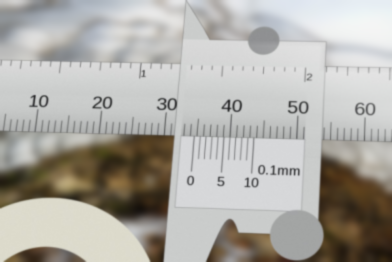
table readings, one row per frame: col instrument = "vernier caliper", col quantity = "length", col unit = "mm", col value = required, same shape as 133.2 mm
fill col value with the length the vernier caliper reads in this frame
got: 34.6 mm
